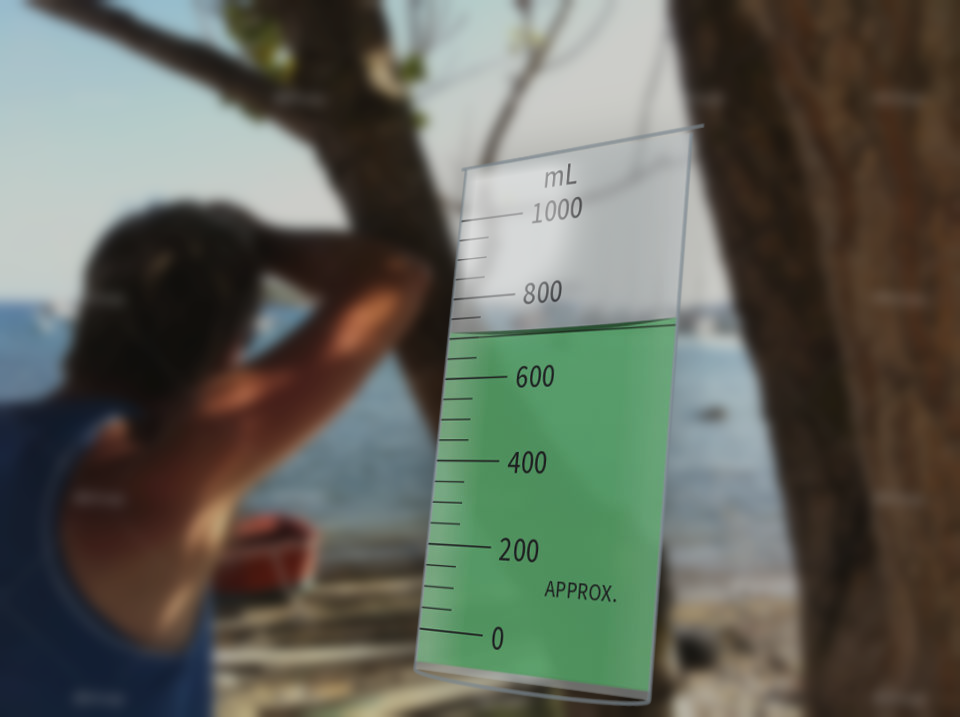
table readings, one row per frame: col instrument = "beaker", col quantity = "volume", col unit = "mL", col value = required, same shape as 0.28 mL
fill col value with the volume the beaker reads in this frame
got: 700 mL
